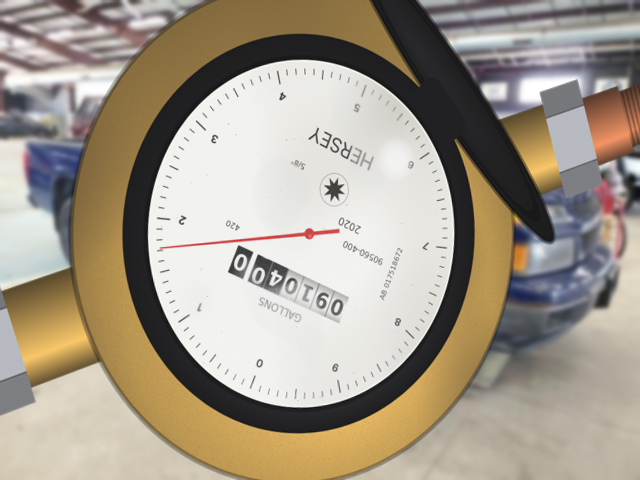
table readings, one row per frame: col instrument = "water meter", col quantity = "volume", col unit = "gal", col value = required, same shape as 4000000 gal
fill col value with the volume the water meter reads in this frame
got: 910401.7 gal
